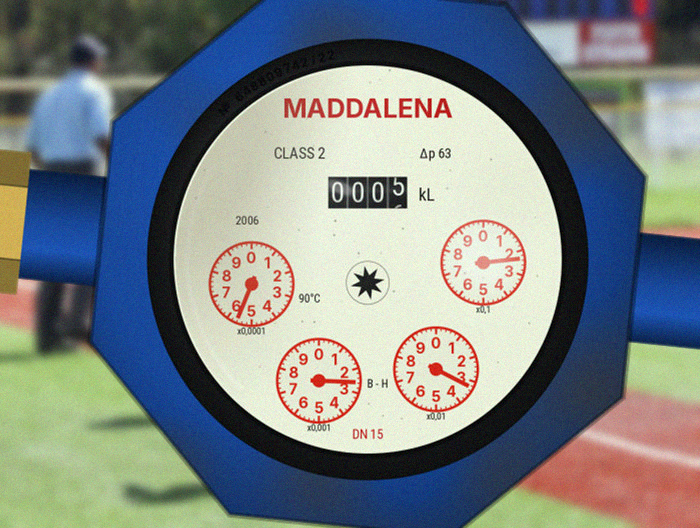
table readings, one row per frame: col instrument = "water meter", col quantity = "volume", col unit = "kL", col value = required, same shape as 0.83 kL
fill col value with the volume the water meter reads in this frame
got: 5.2325 kL
